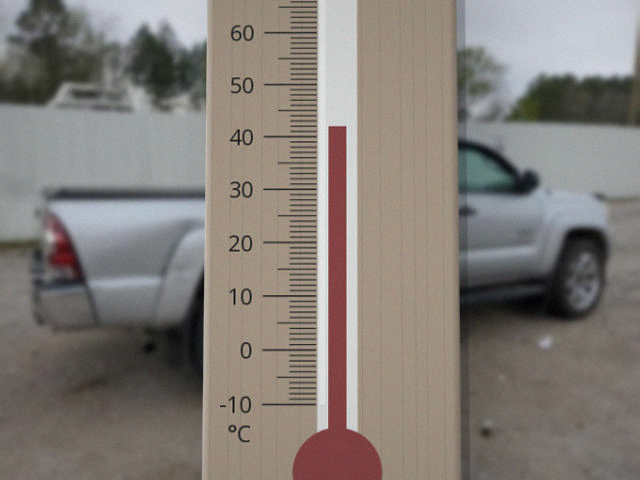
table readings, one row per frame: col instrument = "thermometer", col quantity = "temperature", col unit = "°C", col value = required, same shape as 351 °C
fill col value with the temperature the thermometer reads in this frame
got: 42 °C
